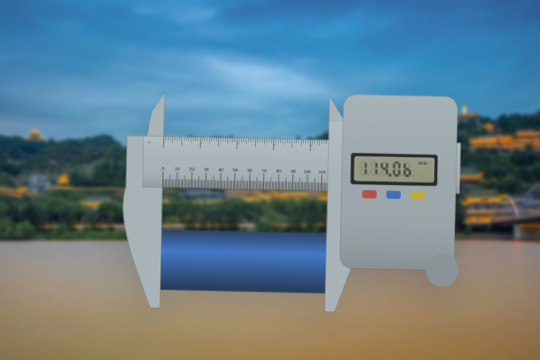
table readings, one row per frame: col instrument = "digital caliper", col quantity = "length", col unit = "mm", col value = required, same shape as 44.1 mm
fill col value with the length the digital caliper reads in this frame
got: 114.06 mm
